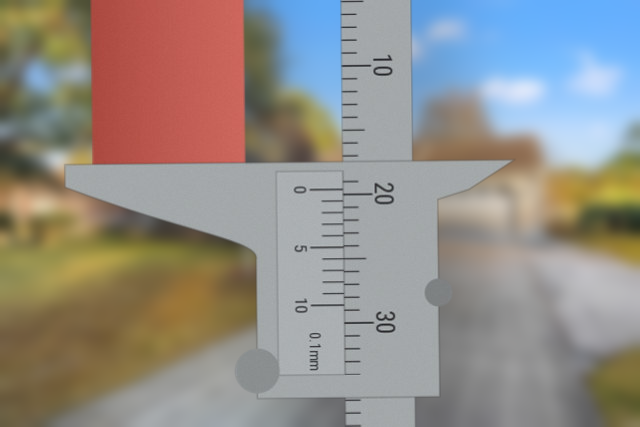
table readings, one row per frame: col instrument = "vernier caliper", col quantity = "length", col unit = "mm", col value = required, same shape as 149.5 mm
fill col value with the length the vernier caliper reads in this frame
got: 19.6 mm
